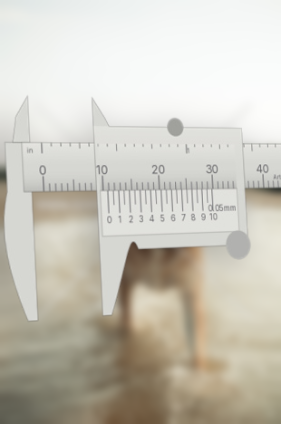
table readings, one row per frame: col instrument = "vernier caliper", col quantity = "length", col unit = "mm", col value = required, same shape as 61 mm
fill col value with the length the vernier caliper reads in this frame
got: 10.8 mm
